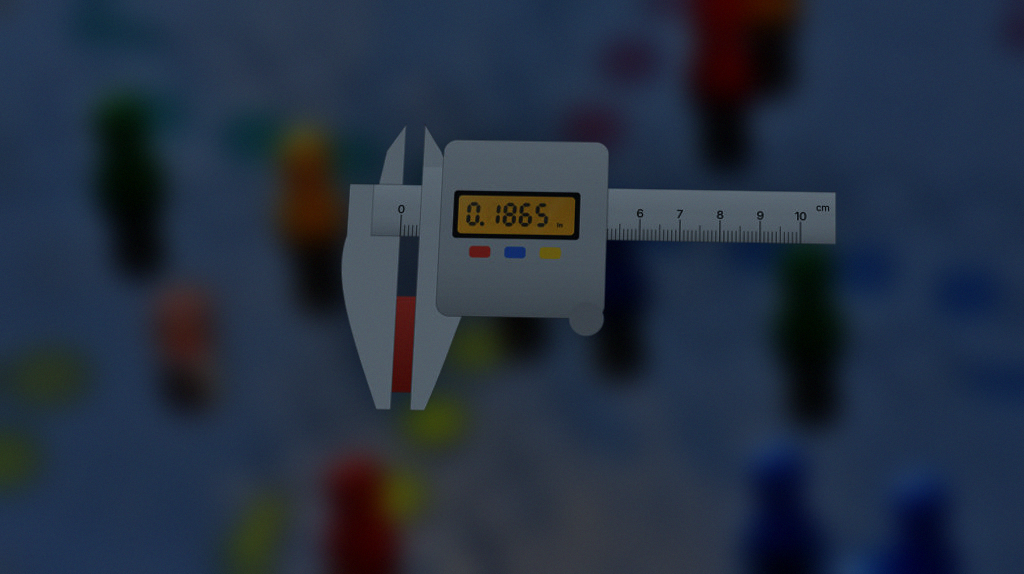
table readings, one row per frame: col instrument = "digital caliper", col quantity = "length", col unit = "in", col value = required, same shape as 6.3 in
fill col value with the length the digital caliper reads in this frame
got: 0.1865 in
